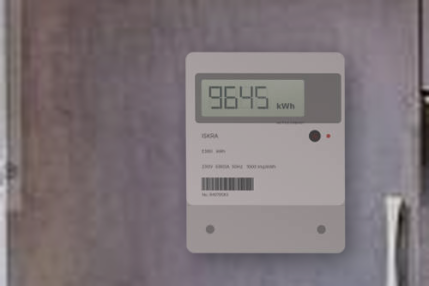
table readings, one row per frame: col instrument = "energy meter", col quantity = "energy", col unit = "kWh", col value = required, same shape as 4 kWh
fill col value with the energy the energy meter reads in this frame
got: 9645 kWh
